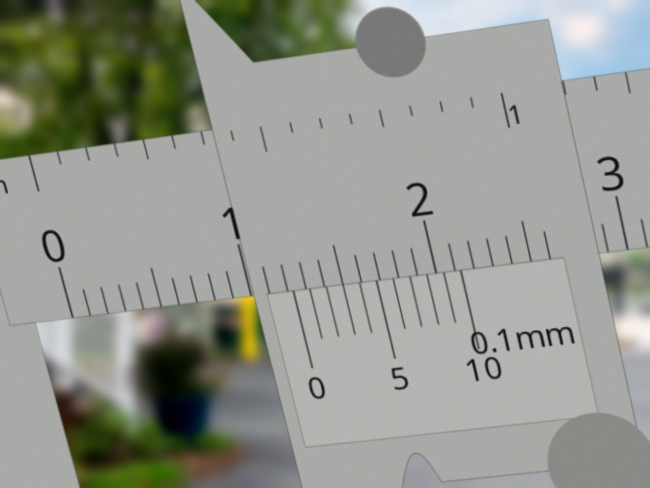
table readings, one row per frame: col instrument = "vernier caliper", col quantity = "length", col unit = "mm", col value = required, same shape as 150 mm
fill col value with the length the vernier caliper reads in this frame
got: 12.3 mm
